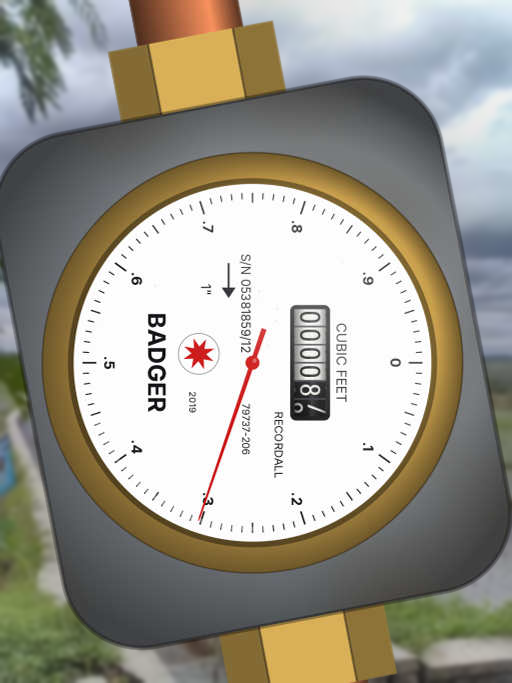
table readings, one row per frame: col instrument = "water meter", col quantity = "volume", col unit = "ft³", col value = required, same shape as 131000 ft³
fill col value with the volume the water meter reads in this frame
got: 87.30 ft³
